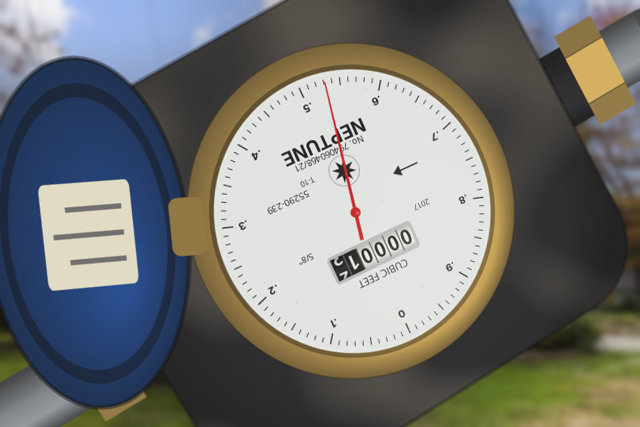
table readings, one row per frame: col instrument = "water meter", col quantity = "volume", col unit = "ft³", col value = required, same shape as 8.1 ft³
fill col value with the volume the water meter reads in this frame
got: 12.53 ft³
